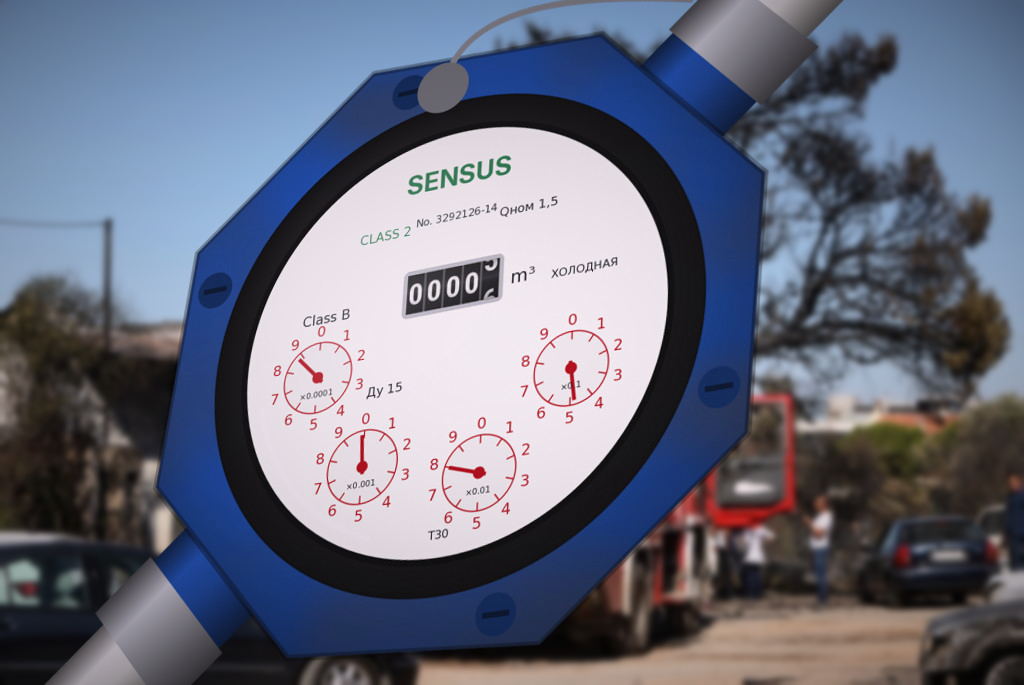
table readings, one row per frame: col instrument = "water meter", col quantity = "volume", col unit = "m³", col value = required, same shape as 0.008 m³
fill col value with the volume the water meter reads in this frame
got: 5.4798 m³
